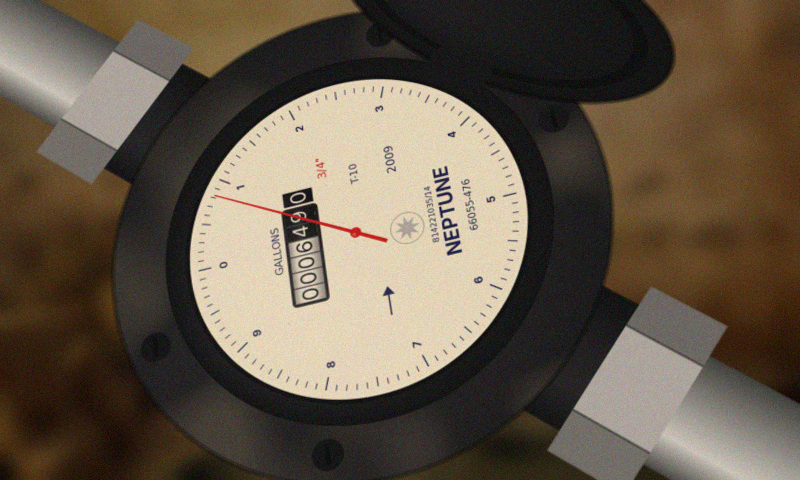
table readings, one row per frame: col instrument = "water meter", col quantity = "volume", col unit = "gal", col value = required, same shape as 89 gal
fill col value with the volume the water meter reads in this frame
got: 6490.8 gal
